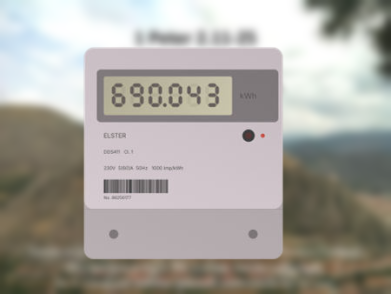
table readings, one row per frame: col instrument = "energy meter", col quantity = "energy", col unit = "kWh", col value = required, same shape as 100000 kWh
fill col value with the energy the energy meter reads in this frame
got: 690.043 kWh
